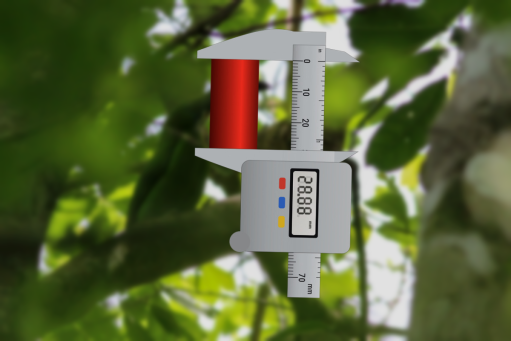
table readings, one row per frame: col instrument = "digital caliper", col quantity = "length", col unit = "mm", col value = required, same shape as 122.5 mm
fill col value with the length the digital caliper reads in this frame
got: 28.88 mm
